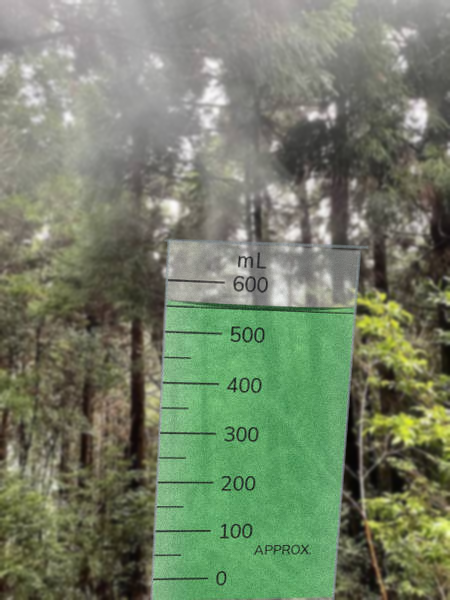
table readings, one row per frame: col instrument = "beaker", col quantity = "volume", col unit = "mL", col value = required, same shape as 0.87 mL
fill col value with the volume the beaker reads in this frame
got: 550 mL
